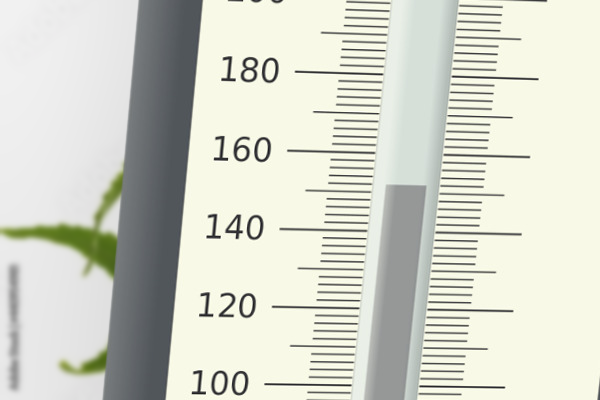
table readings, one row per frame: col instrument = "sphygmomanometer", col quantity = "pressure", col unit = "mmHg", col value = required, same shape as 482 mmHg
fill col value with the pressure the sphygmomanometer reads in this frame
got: 152 mmHg
